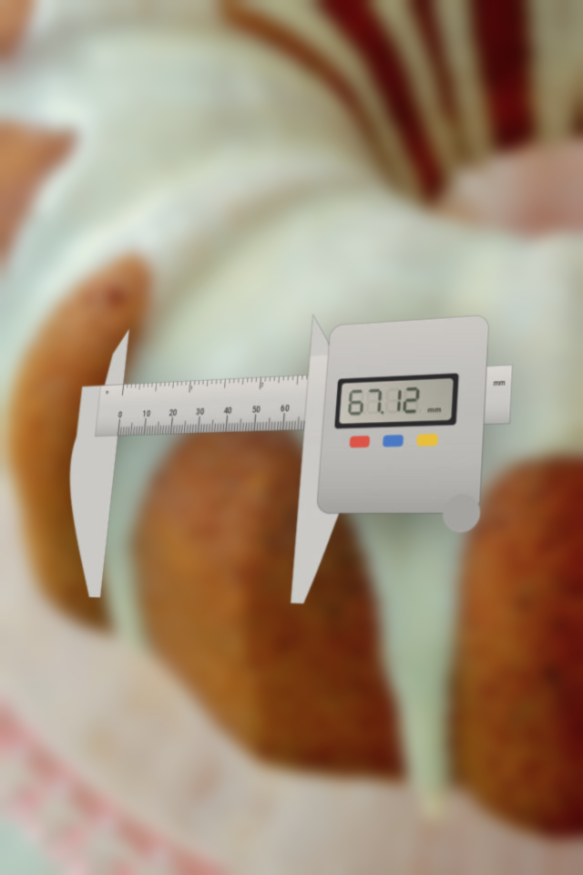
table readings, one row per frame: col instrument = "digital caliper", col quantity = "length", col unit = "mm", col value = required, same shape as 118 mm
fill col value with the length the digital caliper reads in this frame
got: 67.12 mm
